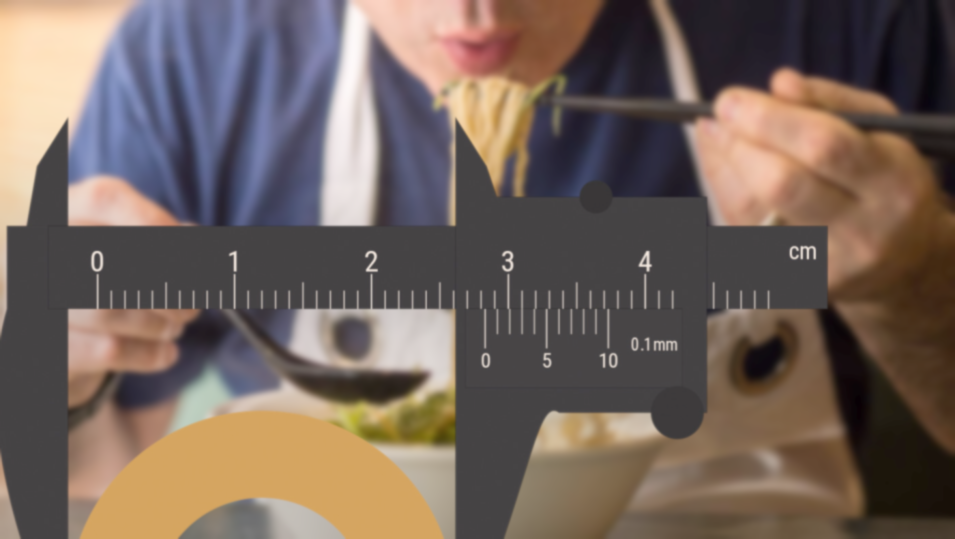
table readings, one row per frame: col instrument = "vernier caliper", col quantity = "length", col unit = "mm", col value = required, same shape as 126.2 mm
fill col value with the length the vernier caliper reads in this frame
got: 28.3 mm
